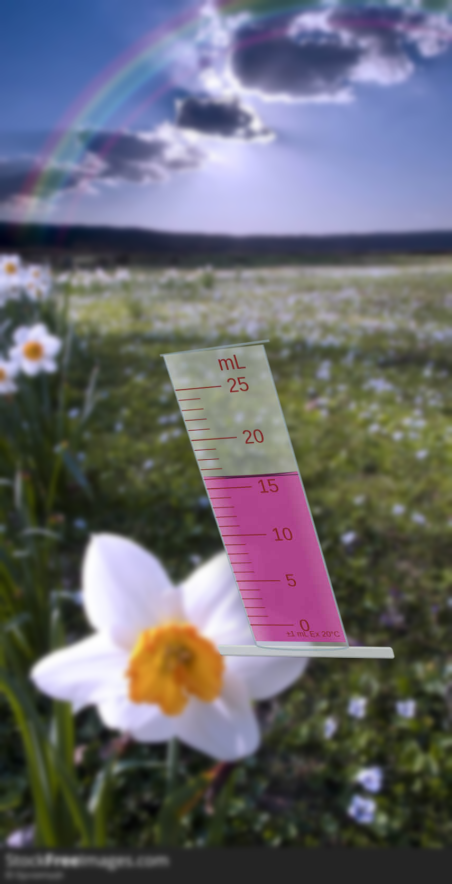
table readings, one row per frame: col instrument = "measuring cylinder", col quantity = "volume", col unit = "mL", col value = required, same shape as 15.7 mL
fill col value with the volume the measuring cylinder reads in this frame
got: 16 mL
